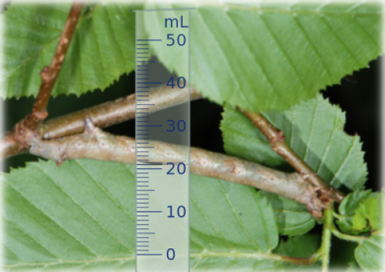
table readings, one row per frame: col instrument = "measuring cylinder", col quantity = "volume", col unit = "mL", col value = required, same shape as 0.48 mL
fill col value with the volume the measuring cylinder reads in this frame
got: 21 mL
